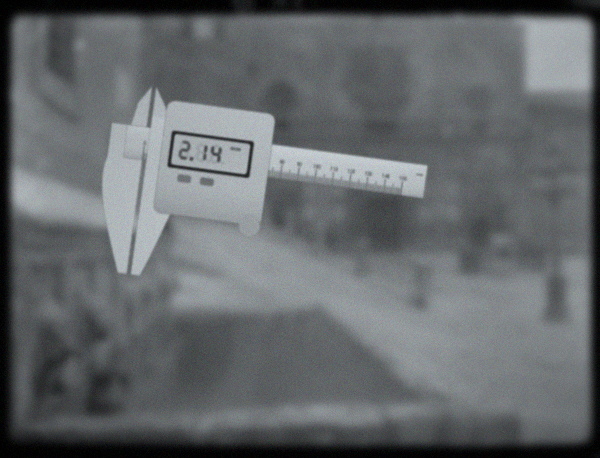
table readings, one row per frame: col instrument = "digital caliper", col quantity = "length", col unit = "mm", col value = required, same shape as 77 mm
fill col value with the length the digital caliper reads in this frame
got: 2.14 mm
